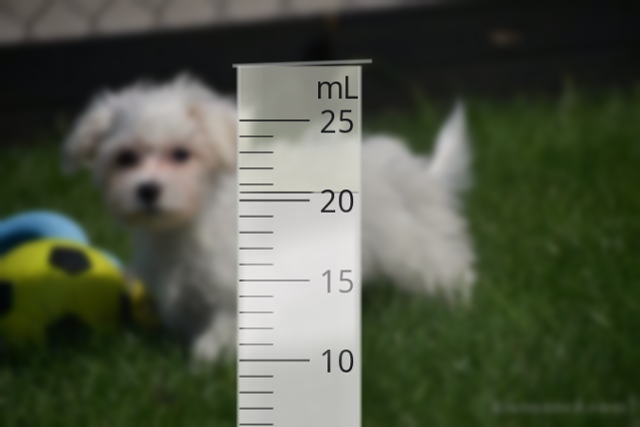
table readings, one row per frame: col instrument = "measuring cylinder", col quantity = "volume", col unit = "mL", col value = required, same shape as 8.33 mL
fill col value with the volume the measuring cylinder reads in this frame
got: 20.5 mL
